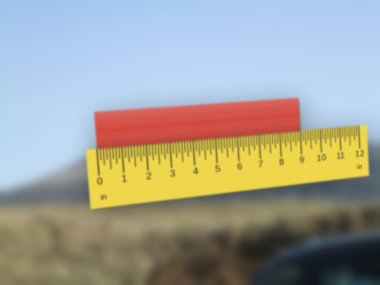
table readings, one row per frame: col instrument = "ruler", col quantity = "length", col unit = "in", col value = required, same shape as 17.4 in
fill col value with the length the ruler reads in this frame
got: 9 in
